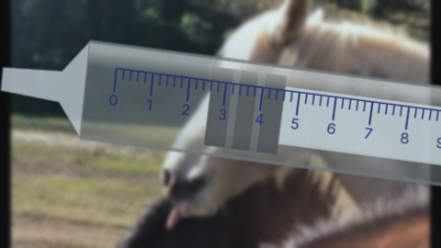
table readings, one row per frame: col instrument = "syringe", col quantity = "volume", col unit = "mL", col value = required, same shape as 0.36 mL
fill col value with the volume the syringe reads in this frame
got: 2.6 mL
